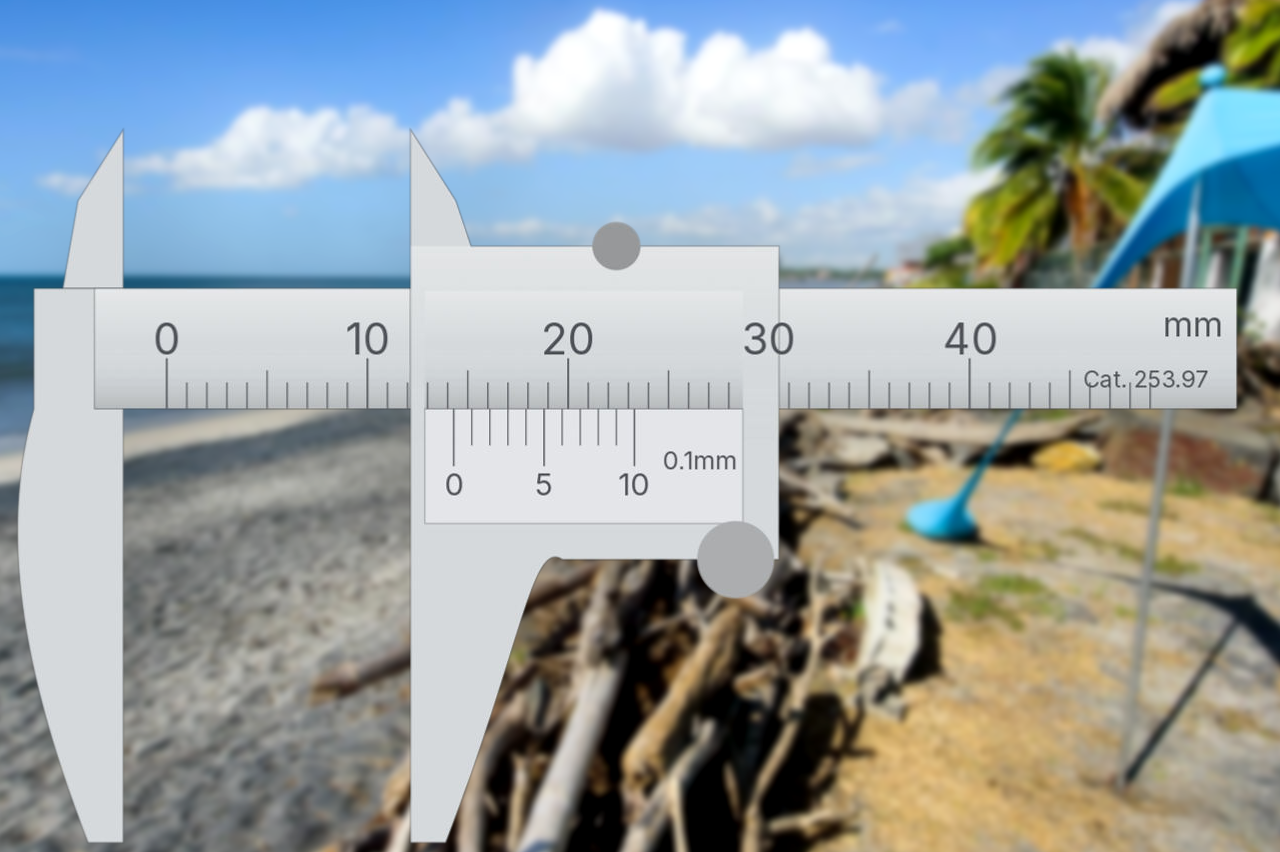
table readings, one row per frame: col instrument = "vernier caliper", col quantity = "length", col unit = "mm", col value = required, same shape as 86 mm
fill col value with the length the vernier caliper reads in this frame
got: 14.3 mm
